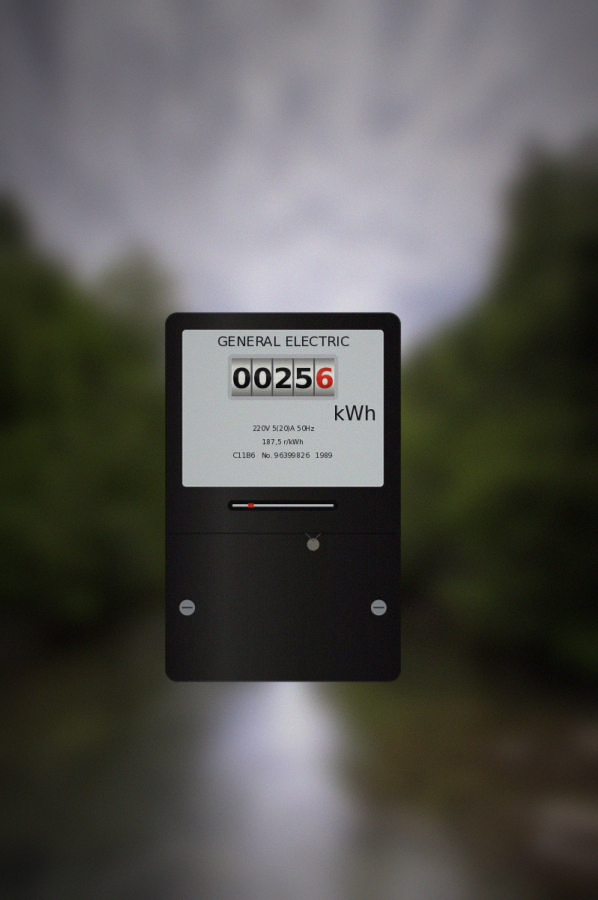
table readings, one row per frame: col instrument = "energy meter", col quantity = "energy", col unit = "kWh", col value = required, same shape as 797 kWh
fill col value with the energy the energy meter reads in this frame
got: 25.6 kWh
